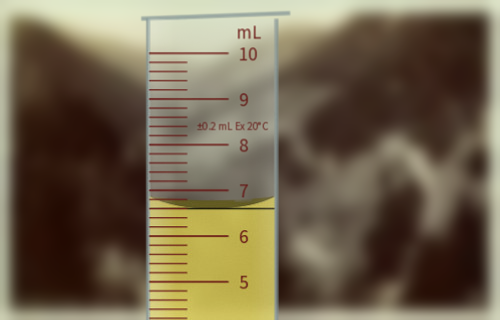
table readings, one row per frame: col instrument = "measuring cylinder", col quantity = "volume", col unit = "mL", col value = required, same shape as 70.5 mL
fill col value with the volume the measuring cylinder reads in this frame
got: 6.6 mL
